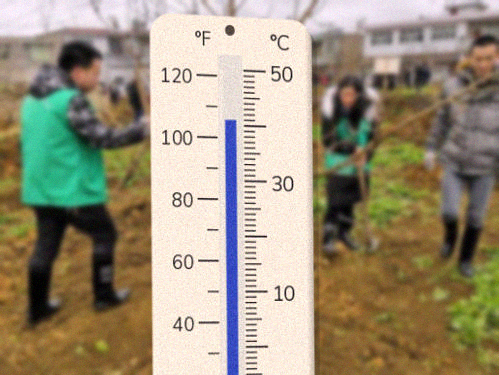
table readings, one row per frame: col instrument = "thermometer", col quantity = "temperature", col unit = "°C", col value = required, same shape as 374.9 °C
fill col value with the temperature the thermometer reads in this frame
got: 41 °C
